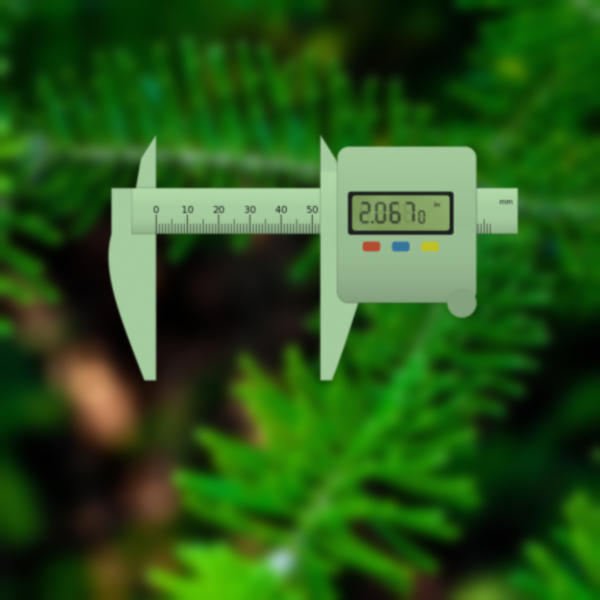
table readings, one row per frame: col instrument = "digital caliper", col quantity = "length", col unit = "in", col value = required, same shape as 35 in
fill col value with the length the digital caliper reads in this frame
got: 2.0670 in
